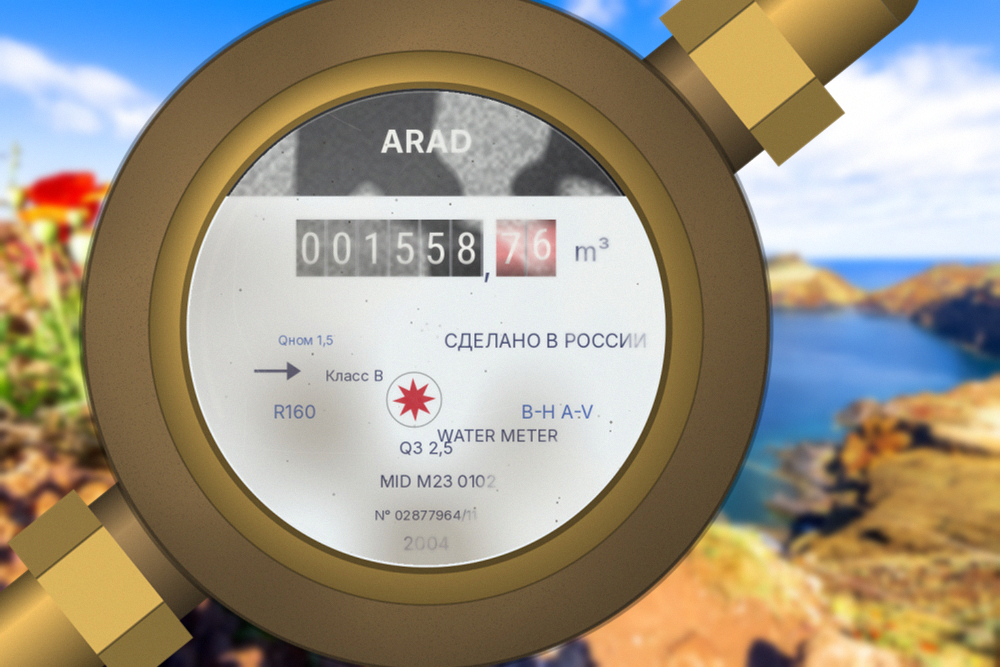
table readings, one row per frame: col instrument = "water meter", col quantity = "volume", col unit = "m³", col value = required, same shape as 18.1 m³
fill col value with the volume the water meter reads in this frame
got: 1558.76 m³
